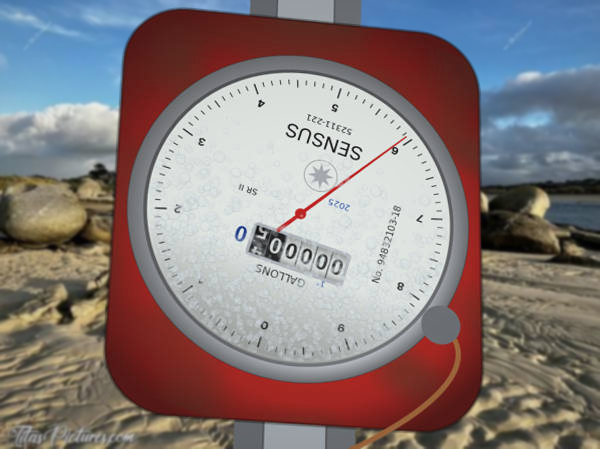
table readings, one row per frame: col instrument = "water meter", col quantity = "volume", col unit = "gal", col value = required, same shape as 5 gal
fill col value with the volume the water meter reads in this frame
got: 45.9 gal
